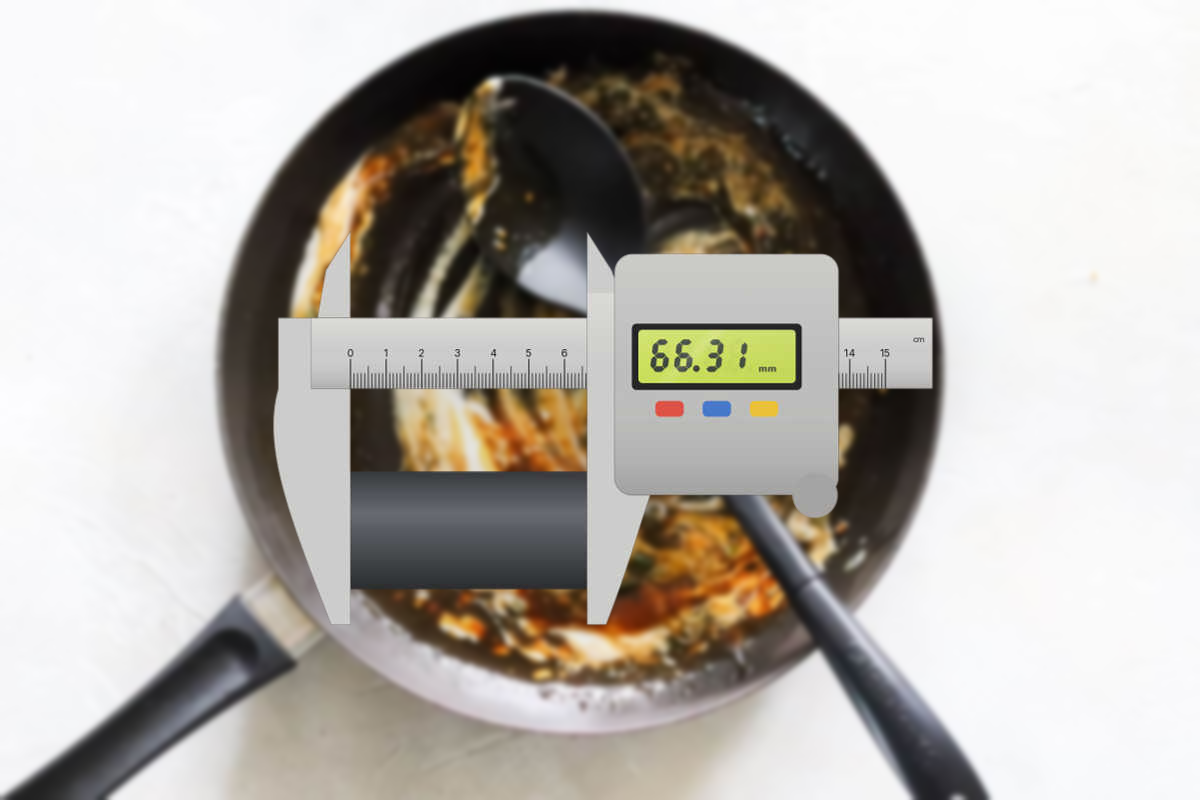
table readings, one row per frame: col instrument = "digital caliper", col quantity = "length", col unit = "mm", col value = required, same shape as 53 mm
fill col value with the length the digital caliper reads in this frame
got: 66.31 mm
